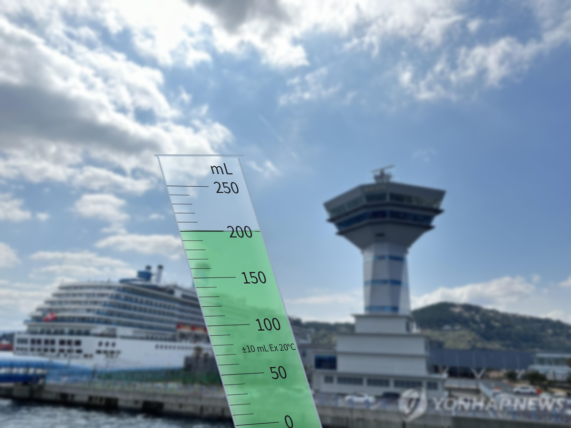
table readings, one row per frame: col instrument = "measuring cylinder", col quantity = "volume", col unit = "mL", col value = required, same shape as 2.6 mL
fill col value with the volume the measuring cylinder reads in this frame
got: 200 mL
